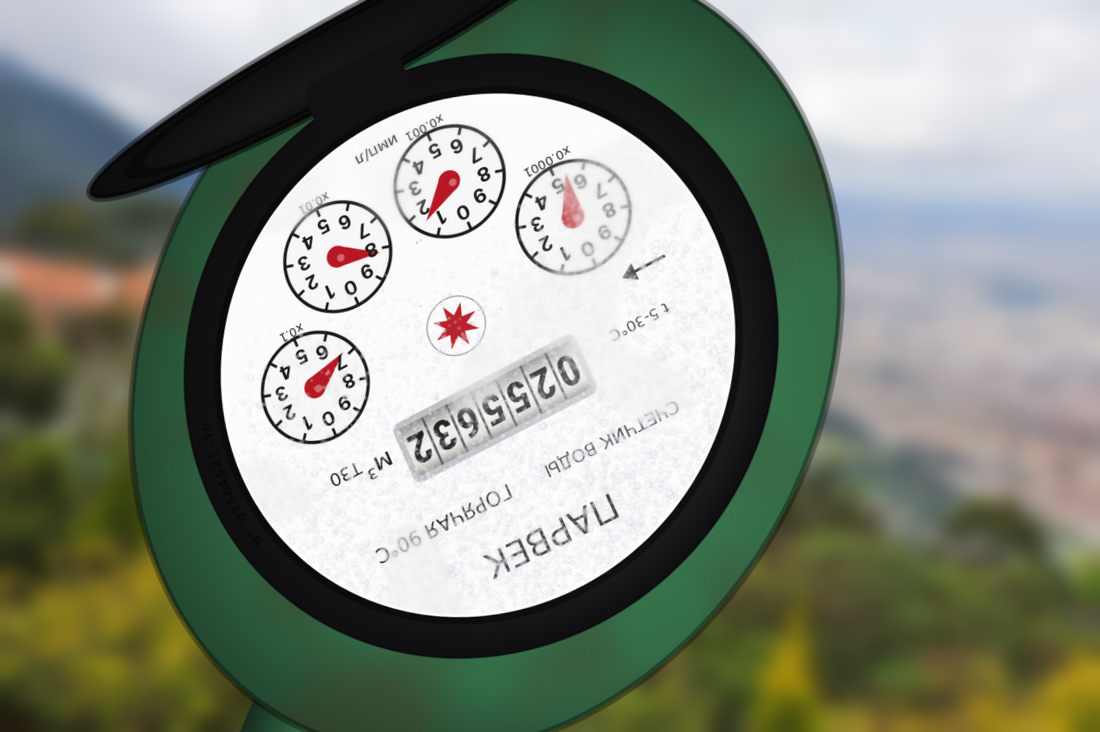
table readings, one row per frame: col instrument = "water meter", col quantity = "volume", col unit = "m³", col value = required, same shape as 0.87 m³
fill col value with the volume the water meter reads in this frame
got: 255632.6815 m³
